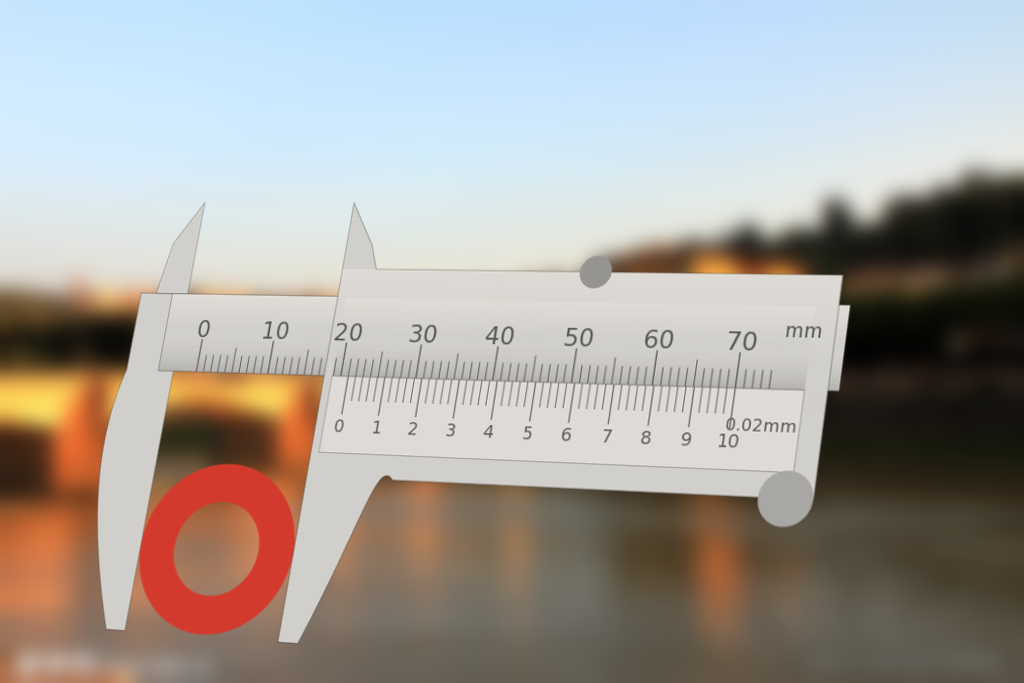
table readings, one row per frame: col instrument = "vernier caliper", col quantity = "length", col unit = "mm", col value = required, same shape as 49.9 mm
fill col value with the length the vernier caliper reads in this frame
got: 21.0 mm
